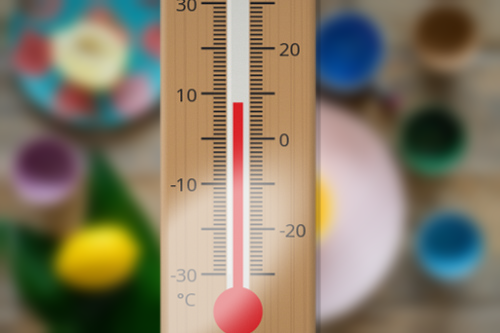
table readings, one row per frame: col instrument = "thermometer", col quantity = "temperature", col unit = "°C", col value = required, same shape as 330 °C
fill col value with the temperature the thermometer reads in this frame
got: 8 °C
